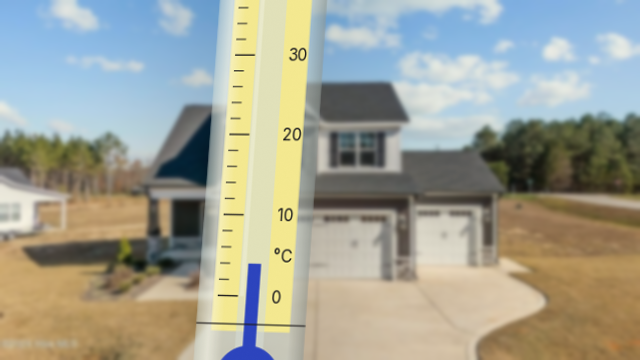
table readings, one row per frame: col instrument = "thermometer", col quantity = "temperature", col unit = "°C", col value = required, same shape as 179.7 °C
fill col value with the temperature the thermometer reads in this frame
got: 4 °C
